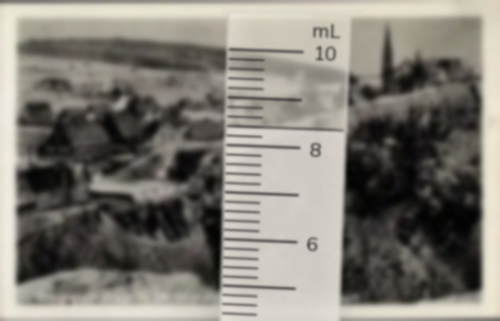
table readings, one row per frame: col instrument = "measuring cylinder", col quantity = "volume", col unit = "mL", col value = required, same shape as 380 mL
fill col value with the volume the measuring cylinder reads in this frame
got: 8.4 mL
